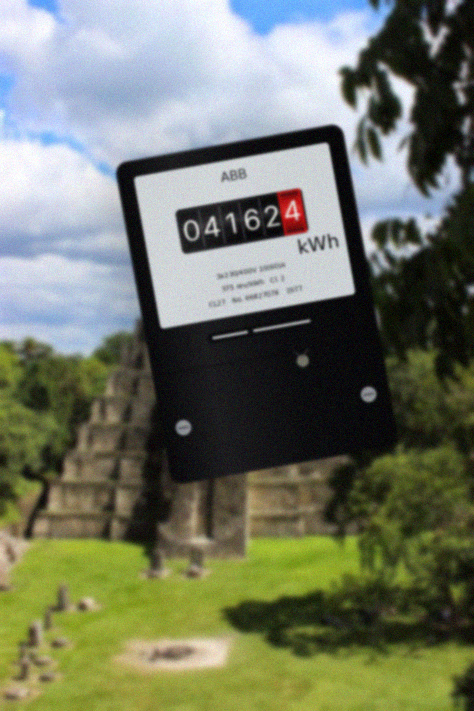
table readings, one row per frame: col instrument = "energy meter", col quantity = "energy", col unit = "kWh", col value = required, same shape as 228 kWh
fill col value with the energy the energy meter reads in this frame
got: 4162.4 kWh
